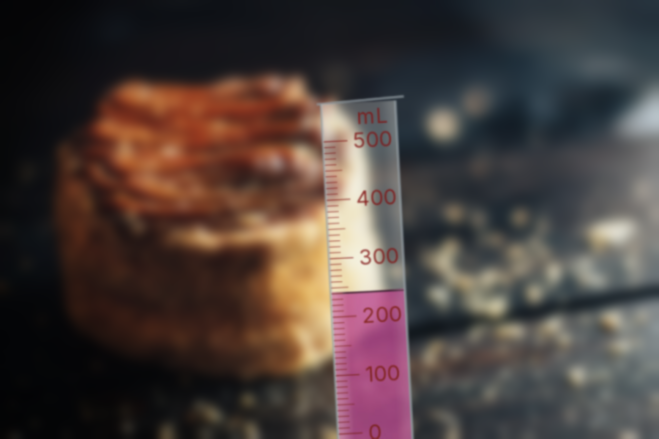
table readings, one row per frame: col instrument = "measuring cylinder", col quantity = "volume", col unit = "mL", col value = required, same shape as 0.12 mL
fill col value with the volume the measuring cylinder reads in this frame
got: 240 mL
